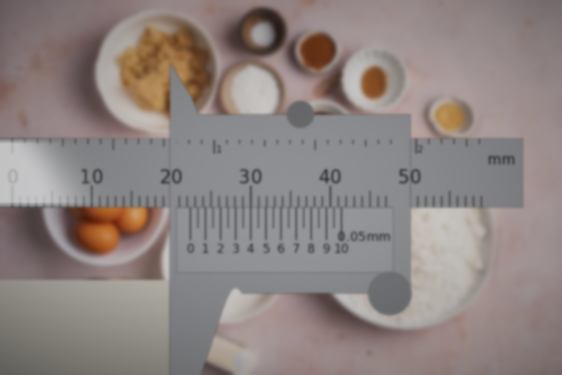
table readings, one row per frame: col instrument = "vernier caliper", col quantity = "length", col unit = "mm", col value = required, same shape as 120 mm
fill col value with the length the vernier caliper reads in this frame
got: 22.4 mm
